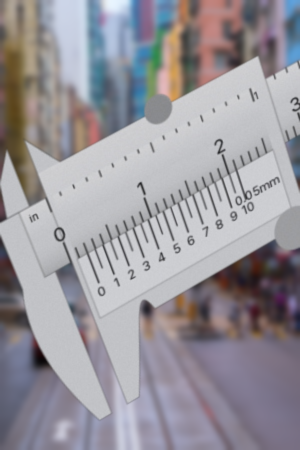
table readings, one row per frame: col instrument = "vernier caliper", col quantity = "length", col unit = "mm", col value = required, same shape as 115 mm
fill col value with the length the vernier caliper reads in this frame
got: 2.0 mm
